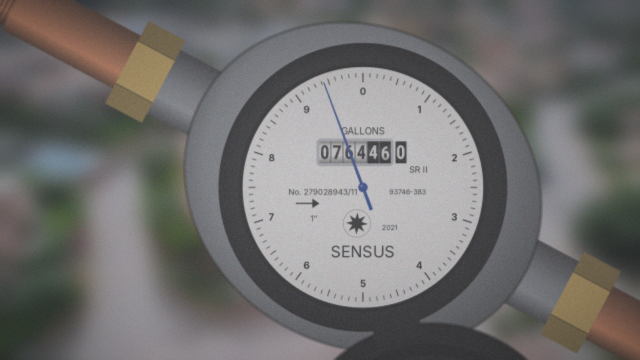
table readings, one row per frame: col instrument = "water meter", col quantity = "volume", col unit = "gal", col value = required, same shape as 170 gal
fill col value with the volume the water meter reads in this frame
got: 764459.4 gal
